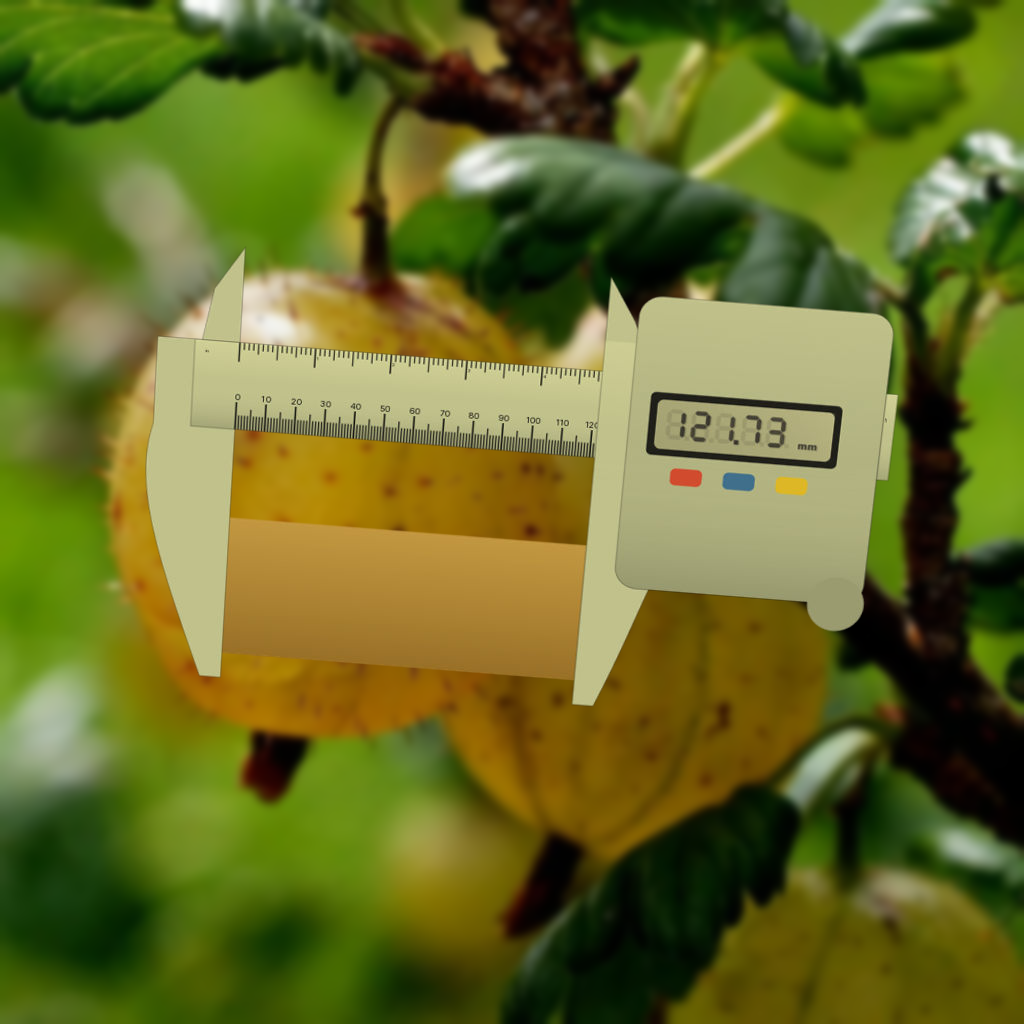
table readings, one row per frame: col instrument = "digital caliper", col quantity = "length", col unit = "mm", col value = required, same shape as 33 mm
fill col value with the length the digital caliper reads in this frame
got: 121.73 mm
